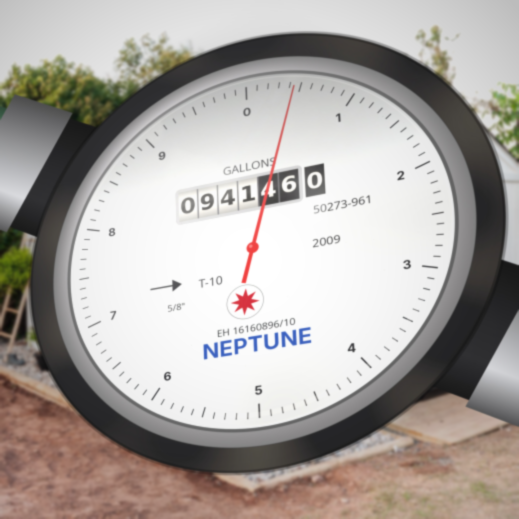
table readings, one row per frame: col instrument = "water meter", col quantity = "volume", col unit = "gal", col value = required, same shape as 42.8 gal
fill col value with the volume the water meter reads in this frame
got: 941460.4 gal
